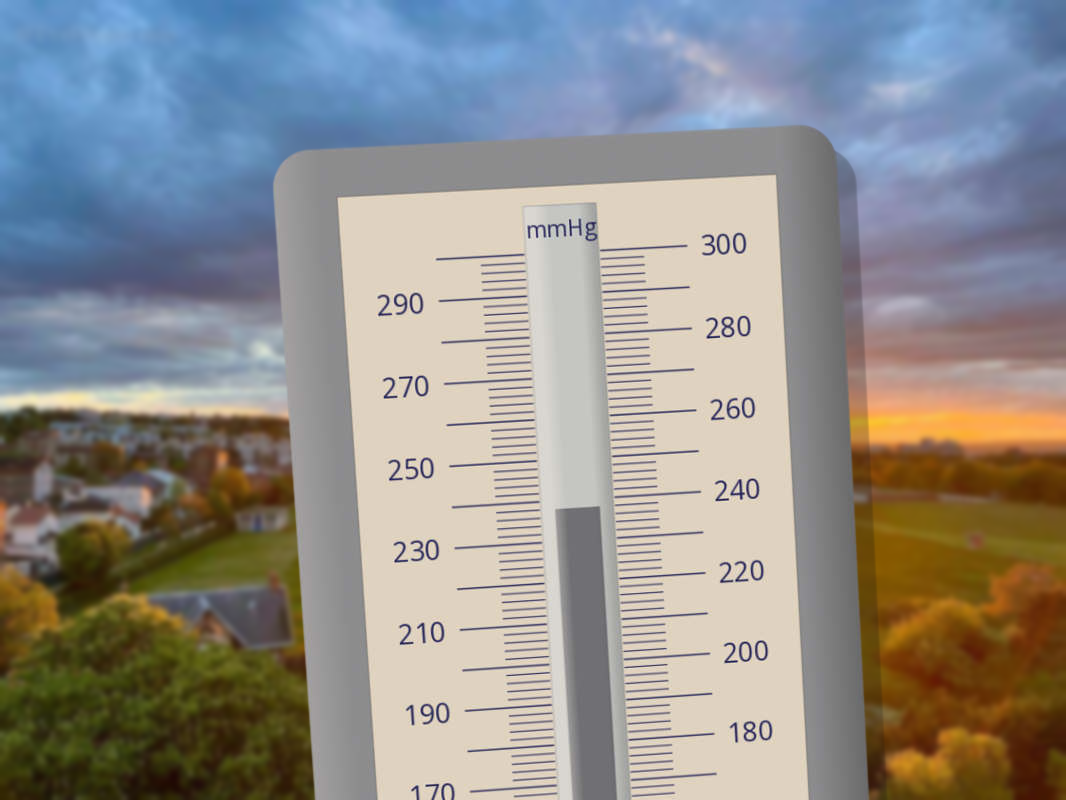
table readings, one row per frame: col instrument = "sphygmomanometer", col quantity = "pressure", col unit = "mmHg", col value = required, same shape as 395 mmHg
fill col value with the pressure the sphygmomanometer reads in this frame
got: 238 mmHg
